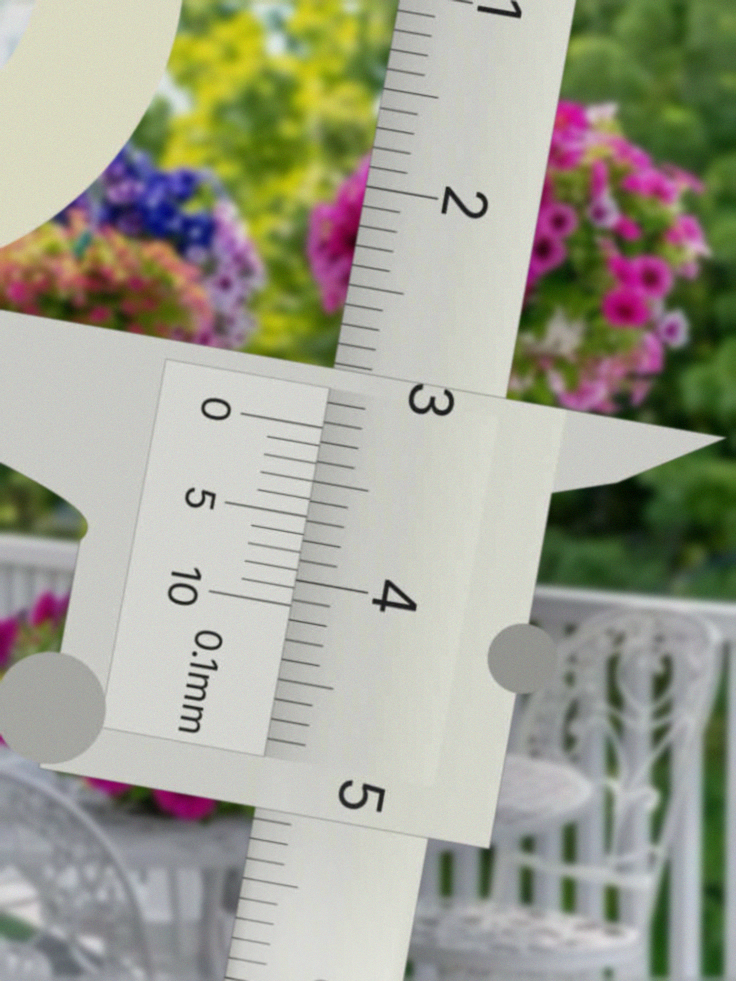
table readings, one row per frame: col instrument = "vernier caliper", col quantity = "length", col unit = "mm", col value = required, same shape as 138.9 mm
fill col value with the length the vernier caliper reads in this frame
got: 32.3 mm
